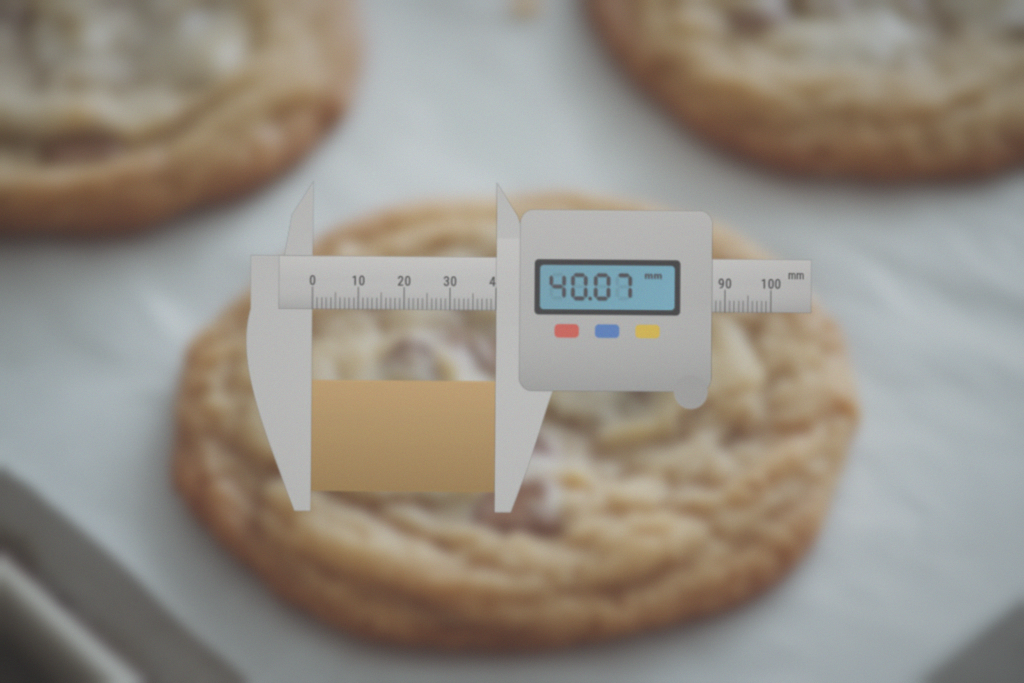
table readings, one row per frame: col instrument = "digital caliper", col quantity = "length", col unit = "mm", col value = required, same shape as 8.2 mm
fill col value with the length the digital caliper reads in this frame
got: 40.07 mm
